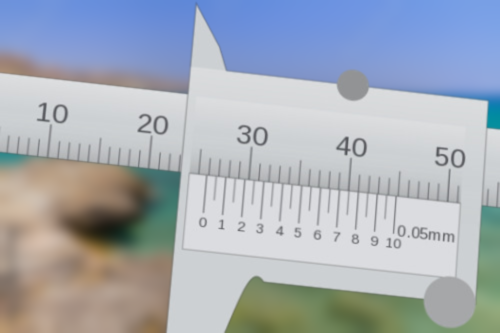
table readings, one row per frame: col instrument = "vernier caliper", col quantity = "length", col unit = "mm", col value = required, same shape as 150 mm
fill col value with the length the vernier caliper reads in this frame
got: 25.8 mm
